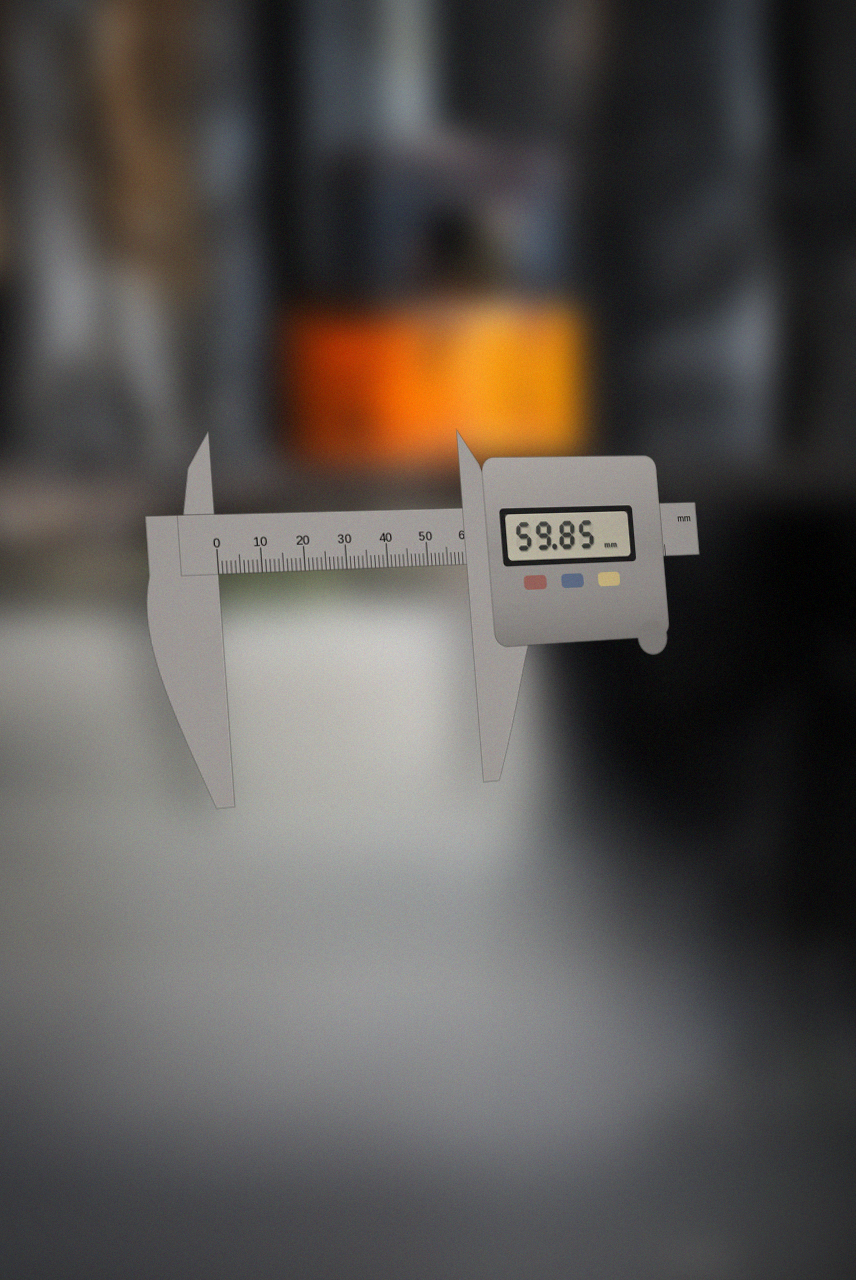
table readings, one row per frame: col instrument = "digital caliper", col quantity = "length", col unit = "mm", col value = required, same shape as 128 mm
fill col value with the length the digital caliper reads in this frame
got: 59.85 mm
